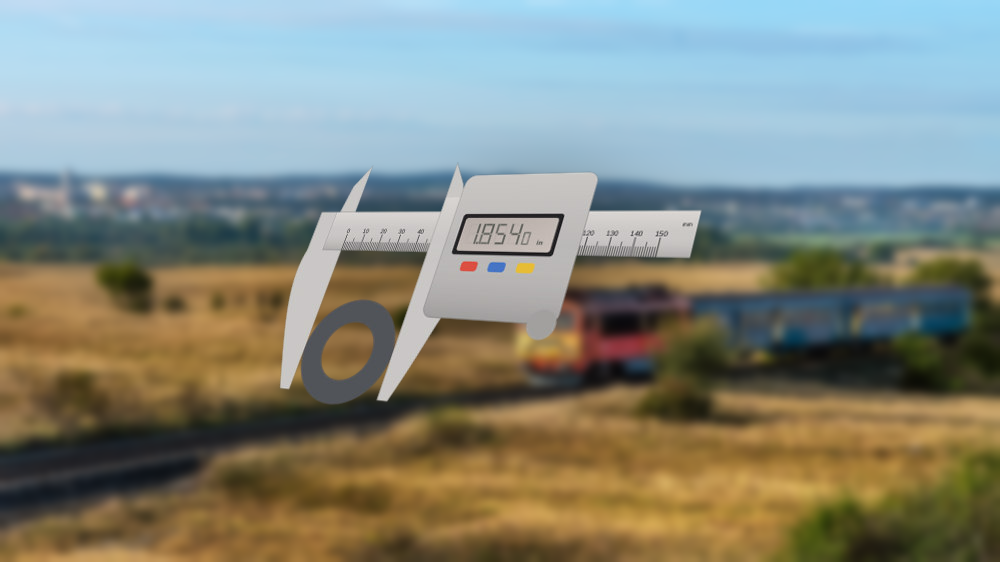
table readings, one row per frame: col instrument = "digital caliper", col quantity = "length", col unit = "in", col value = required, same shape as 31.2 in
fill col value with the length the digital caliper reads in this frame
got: 1.8540 in
